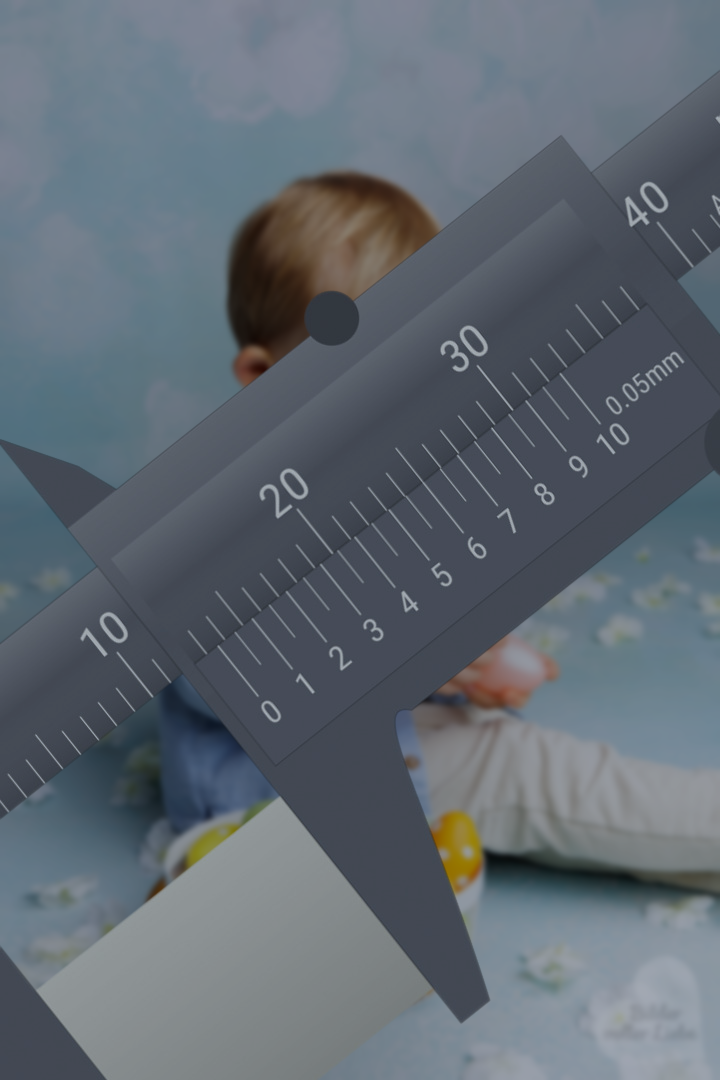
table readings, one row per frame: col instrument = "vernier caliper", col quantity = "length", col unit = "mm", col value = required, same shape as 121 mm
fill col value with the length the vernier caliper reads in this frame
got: 13.6 mm
